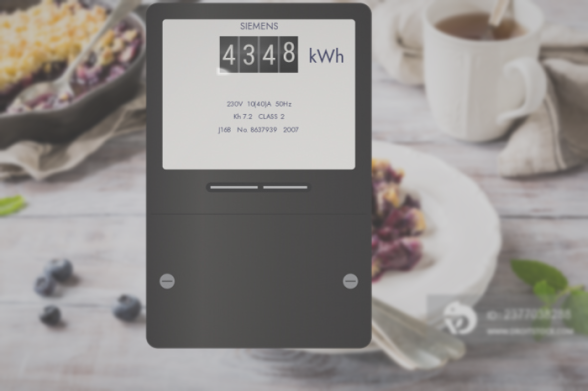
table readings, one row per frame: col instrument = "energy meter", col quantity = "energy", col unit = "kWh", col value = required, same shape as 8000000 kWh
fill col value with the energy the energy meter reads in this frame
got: 4348 kWh
